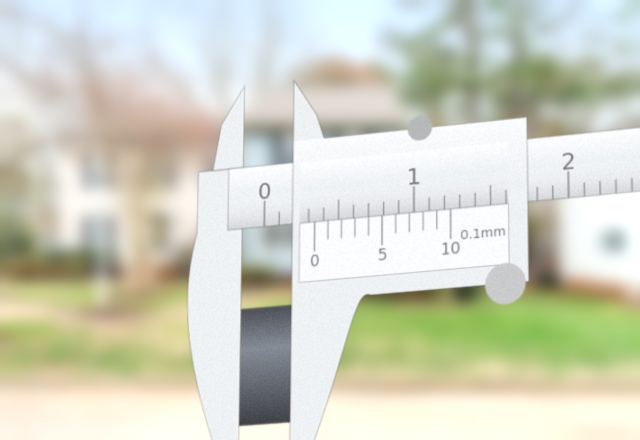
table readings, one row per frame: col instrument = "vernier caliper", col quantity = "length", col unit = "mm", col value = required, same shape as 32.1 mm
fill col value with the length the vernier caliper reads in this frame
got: 3.4 mm
